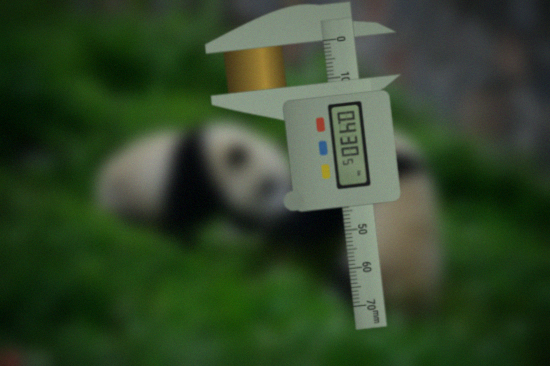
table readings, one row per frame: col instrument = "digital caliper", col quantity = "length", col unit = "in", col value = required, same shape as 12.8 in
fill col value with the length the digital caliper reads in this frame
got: 0.4305 in
